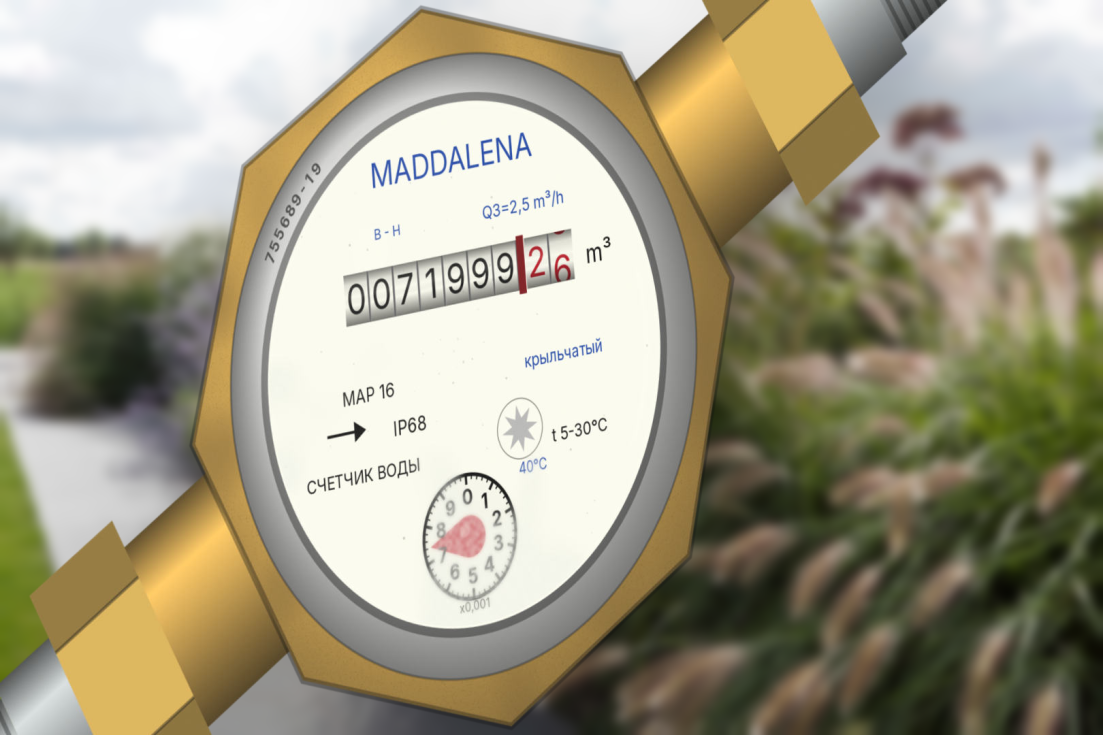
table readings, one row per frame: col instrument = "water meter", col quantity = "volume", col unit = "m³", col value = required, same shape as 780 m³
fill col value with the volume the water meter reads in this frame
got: 71999.257 m³
